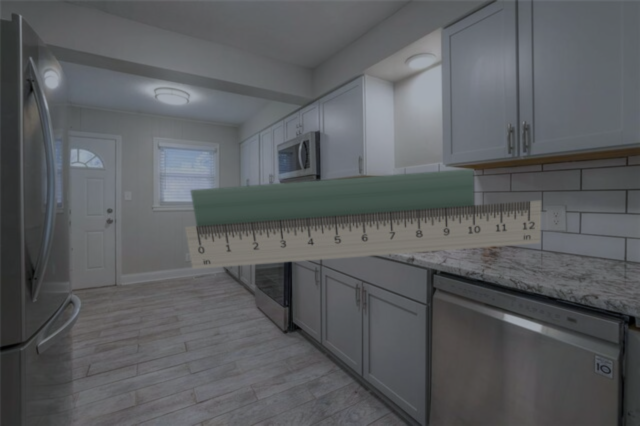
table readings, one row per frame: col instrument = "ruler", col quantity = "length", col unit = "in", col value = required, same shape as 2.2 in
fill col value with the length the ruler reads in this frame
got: 10 in
